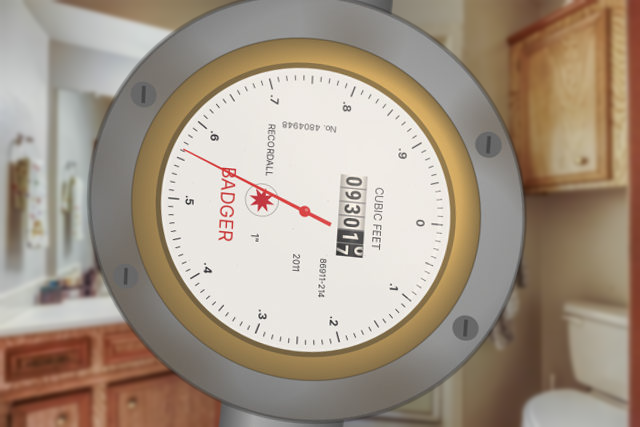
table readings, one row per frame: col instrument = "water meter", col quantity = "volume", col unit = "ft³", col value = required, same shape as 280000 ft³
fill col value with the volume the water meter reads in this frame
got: 93016.56 ft³
